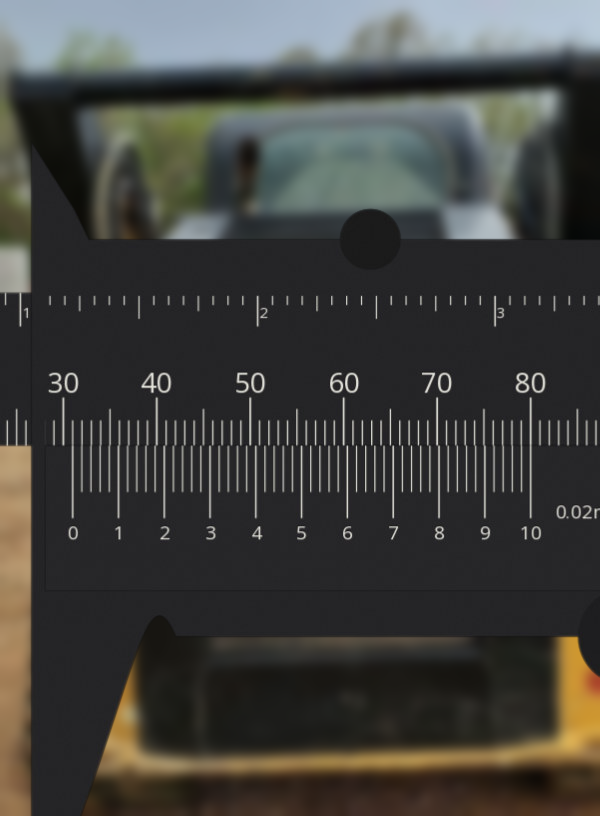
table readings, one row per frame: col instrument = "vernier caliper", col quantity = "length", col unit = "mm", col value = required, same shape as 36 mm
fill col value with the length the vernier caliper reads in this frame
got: 31.0 mm
